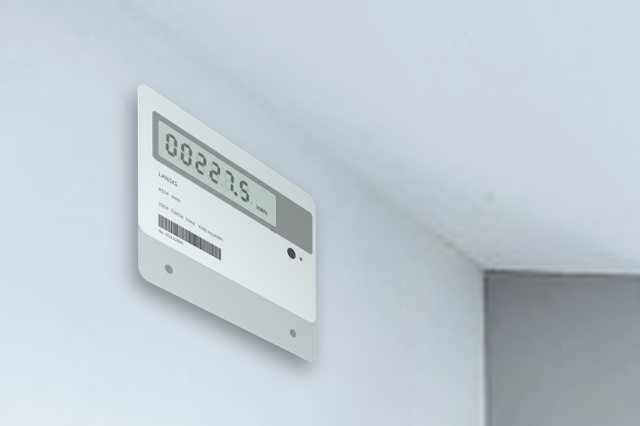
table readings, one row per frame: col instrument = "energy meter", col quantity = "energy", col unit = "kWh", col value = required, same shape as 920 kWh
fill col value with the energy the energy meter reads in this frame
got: 227.5 kWh
